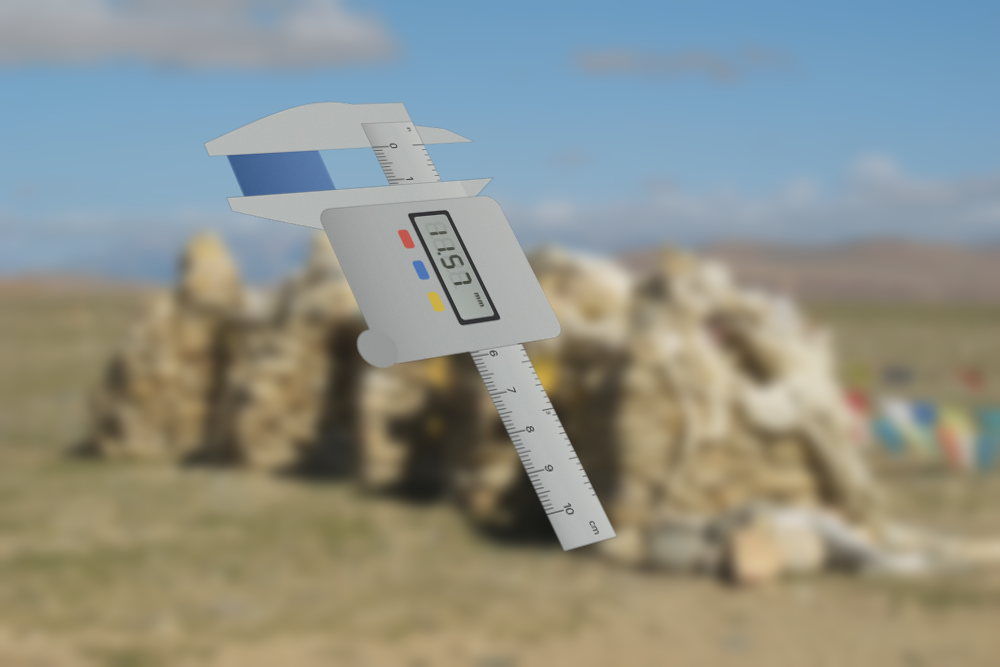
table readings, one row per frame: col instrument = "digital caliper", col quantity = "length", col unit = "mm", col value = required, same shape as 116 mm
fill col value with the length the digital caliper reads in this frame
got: 11.57 mm
